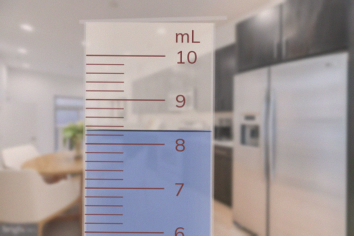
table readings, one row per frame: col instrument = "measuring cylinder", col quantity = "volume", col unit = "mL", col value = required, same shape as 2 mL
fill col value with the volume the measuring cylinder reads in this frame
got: 8.3 mL
